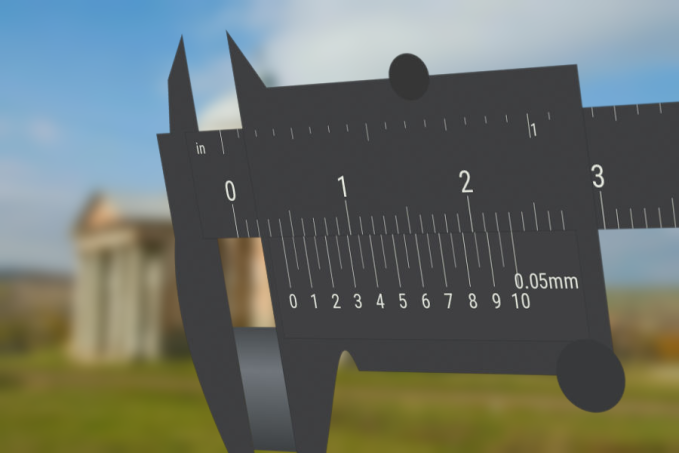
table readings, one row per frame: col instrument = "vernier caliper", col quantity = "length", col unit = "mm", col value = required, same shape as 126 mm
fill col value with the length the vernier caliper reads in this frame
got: 4.0 mm
